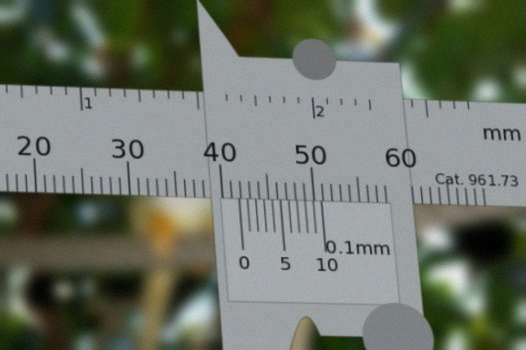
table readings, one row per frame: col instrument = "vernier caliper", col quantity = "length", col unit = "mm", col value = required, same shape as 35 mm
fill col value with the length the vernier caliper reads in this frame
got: 41.8 mm
